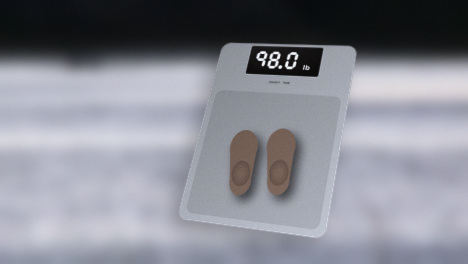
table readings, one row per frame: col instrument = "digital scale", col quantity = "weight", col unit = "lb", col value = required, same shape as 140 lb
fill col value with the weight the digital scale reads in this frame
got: 98.0 lb
